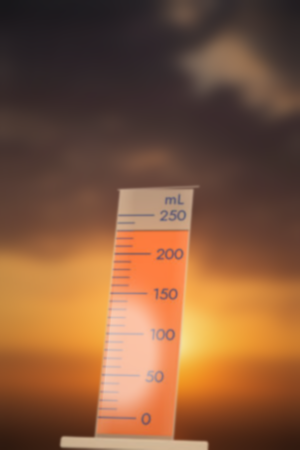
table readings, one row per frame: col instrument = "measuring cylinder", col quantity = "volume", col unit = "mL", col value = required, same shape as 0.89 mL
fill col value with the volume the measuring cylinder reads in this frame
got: 230 mL
